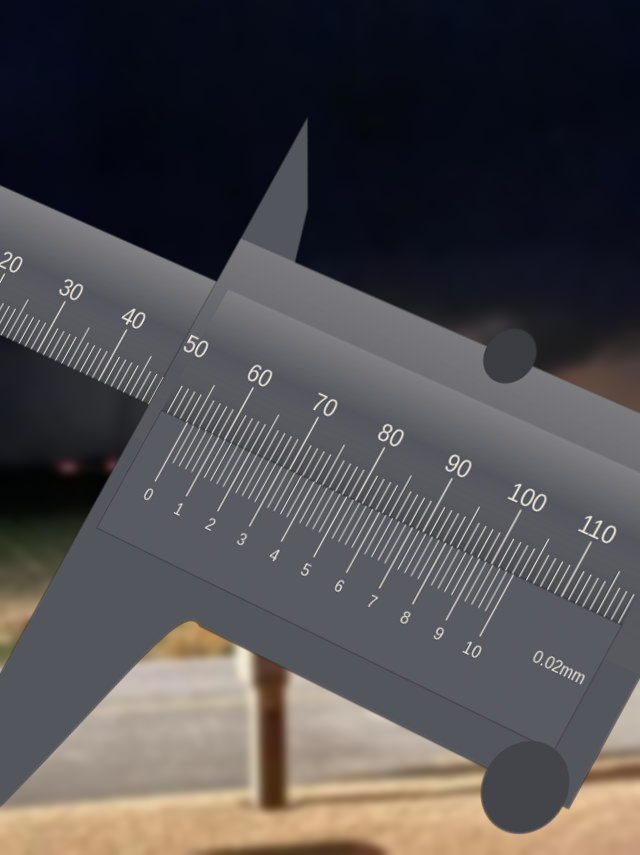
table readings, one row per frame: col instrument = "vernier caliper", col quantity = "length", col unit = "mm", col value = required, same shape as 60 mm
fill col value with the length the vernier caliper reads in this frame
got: 54.2 mm
